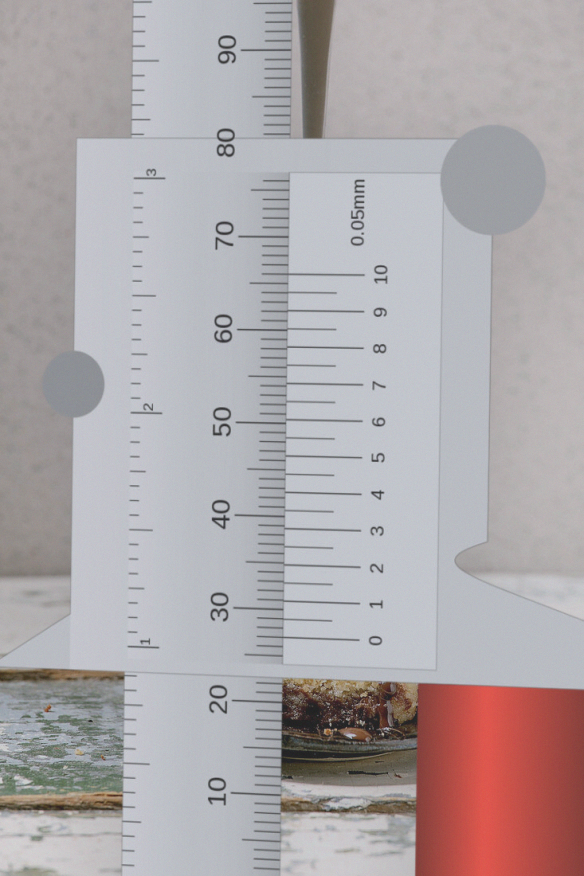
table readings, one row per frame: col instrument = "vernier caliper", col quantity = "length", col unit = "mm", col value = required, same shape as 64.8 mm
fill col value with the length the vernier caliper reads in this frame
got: 27.0 mm
